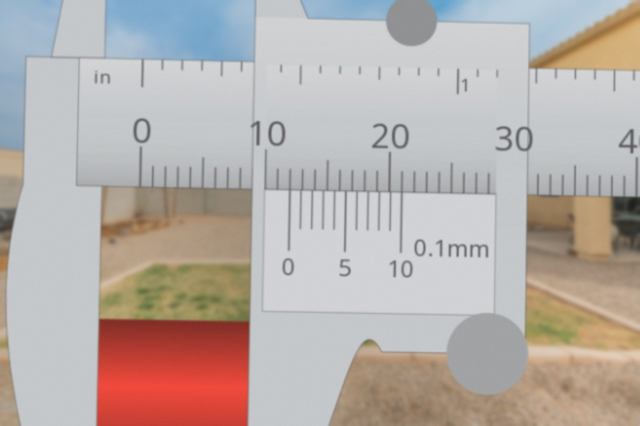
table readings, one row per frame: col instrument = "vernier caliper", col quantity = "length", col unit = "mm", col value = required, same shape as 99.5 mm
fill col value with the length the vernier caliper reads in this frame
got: 12.0 mm
